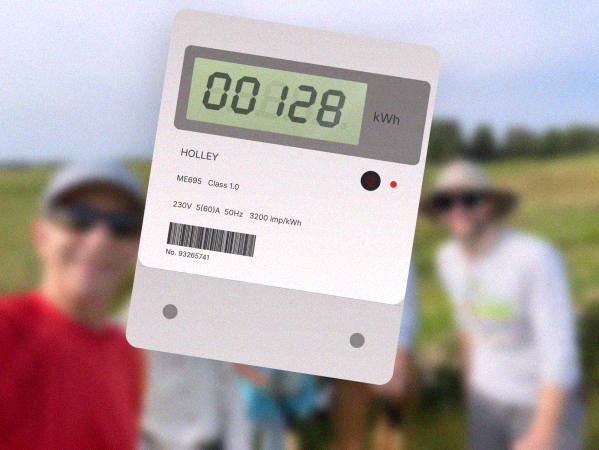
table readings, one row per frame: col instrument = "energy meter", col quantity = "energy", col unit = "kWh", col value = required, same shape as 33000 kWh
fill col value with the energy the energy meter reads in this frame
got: 128 kWh
